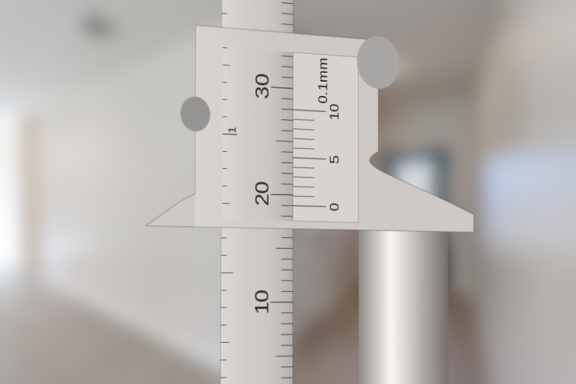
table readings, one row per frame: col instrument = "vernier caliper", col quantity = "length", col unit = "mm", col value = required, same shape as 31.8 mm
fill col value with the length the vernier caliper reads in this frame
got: 19.0 mm
